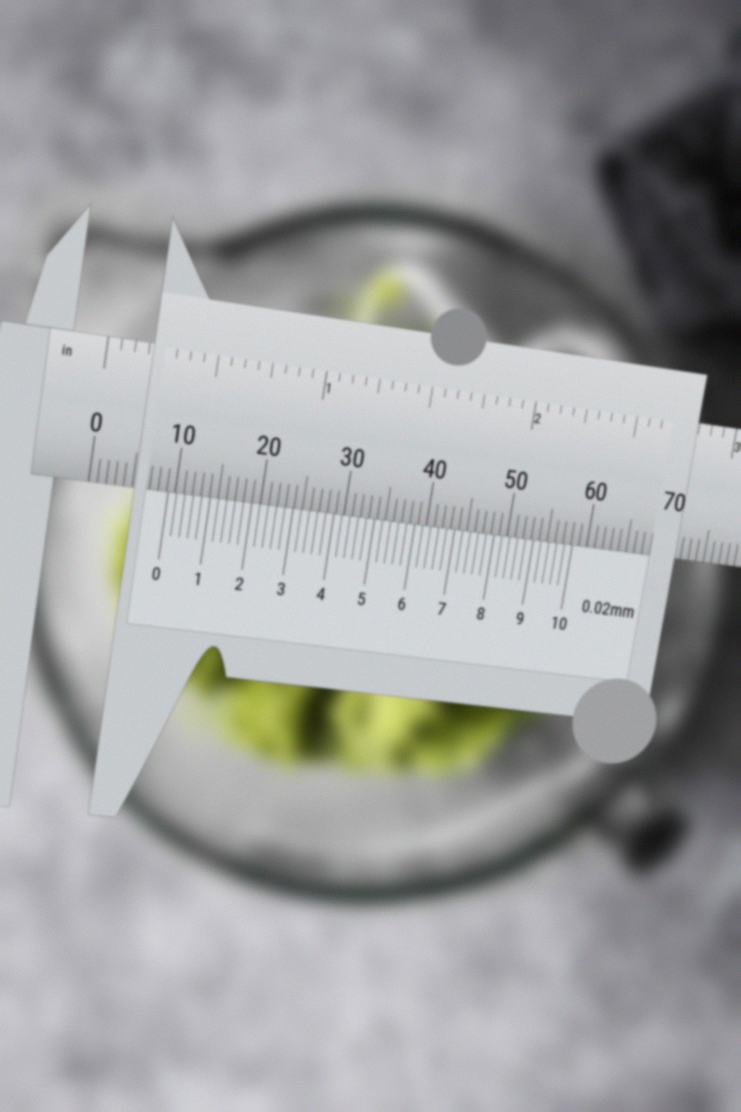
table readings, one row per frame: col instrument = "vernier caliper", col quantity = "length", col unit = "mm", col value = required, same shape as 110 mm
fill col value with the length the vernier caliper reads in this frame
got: 9.2 mm
